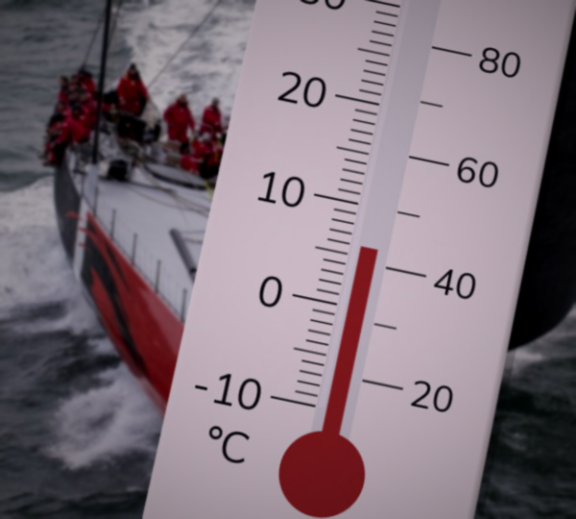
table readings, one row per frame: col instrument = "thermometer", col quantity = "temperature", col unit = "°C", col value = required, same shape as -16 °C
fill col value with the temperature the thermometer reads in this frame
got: 6 °C
